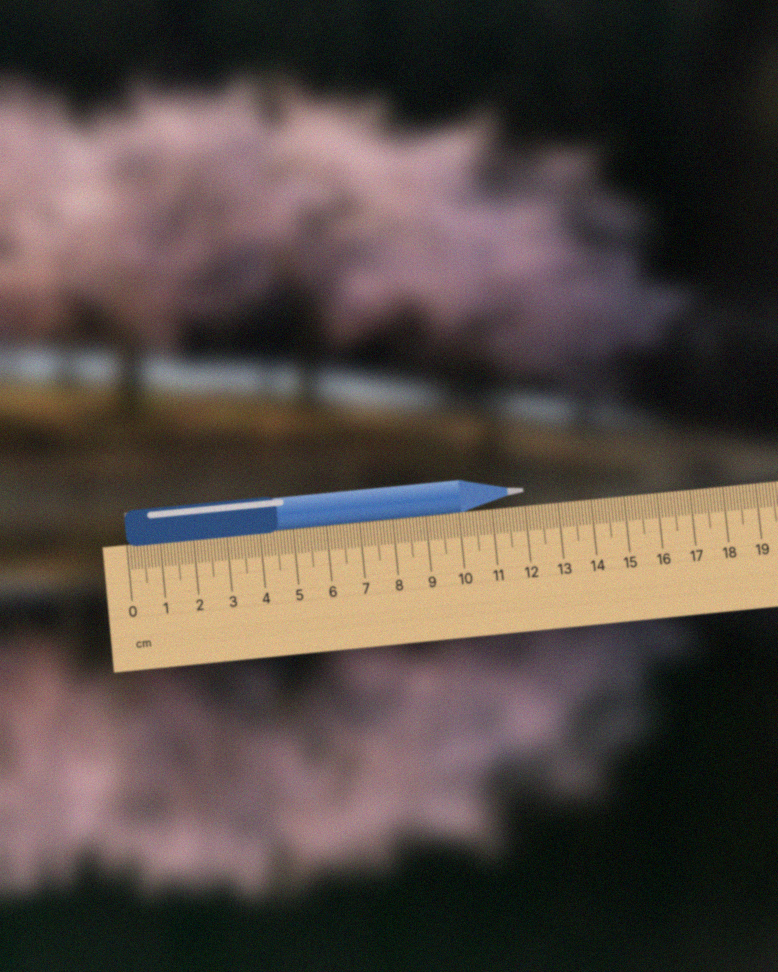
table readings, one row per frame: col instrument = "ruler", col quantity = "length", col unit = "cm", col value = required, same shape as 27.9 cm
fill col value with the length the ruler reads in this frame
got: 12 cm
